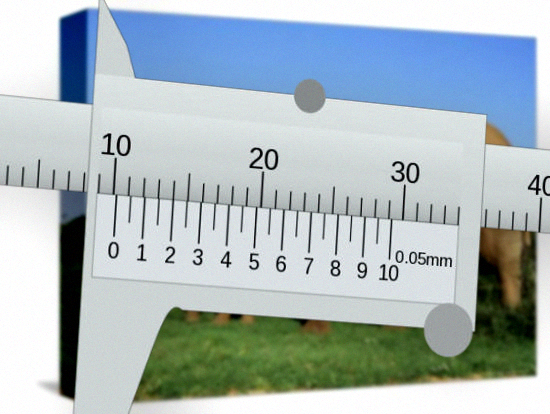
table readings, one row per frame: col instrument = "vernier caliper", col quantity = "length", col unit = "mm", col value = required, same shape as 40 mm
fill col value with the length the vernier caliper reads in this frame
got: 10.2 mm
